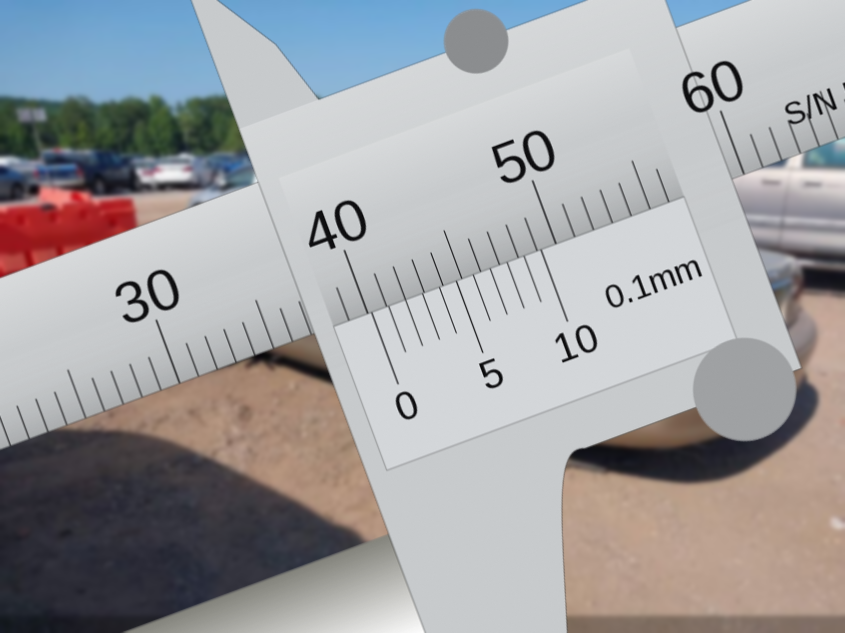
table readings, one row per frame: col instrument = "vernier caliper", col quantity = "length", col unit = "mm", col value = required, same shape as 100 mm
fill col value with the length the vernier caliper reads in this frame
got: 40.2 mm
